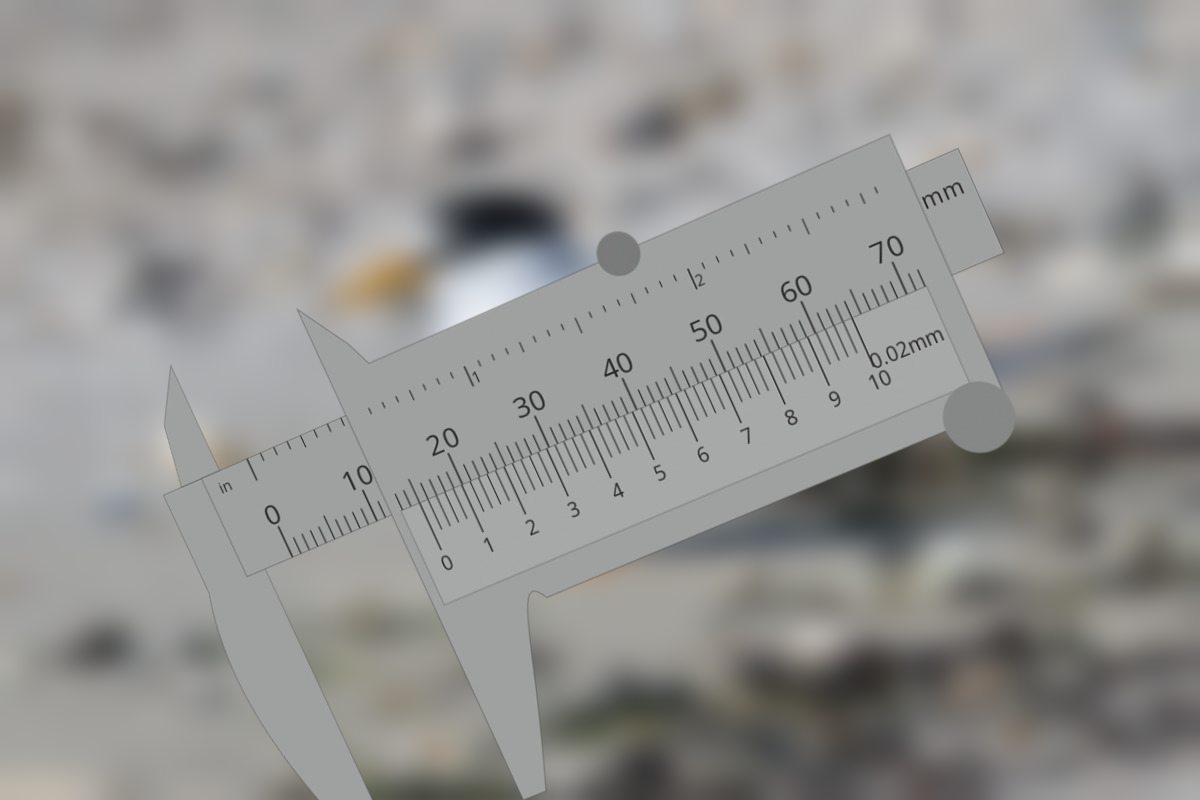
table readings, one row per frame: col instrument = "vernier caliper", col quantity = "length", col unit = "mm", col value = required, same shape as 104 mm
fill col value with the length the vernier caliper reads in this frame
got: 15.0 mm
